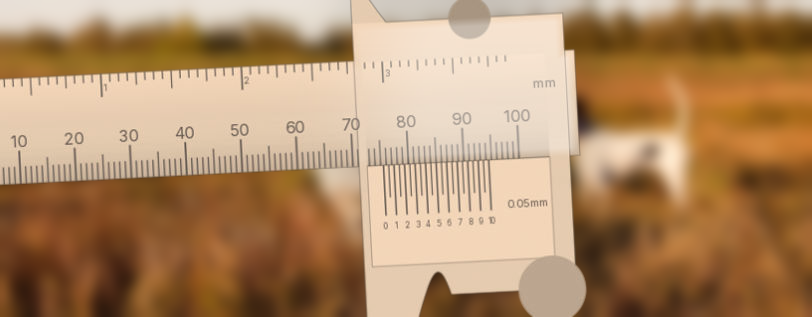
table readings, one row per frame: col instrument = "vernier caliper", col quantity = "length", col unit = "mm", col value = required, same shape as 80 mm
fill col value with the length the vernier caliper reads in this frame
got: 75.5 mm
